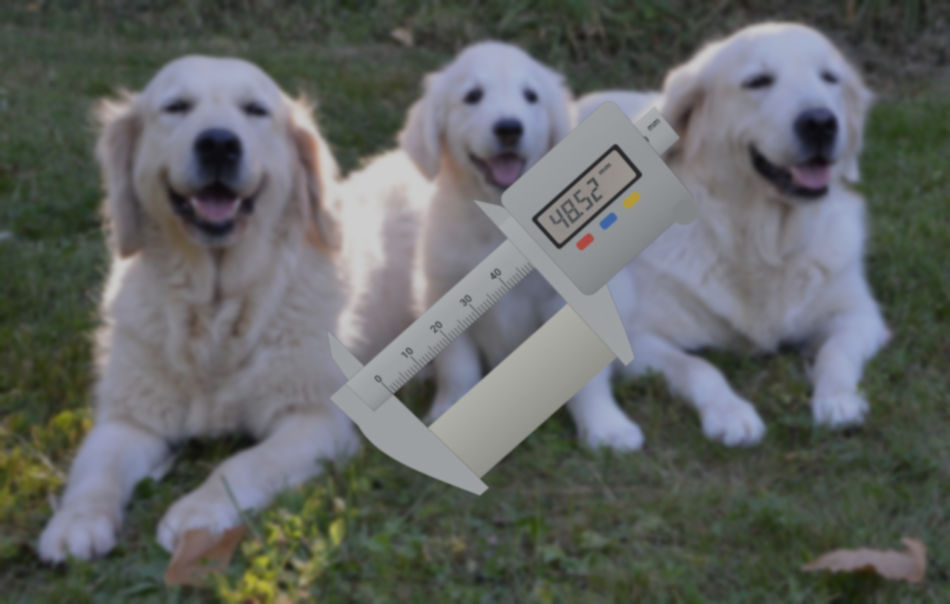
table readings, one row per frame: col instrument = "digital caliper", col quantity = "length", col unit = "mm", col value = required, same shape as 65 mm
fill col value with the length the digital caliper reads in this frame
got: 48.52 mm
